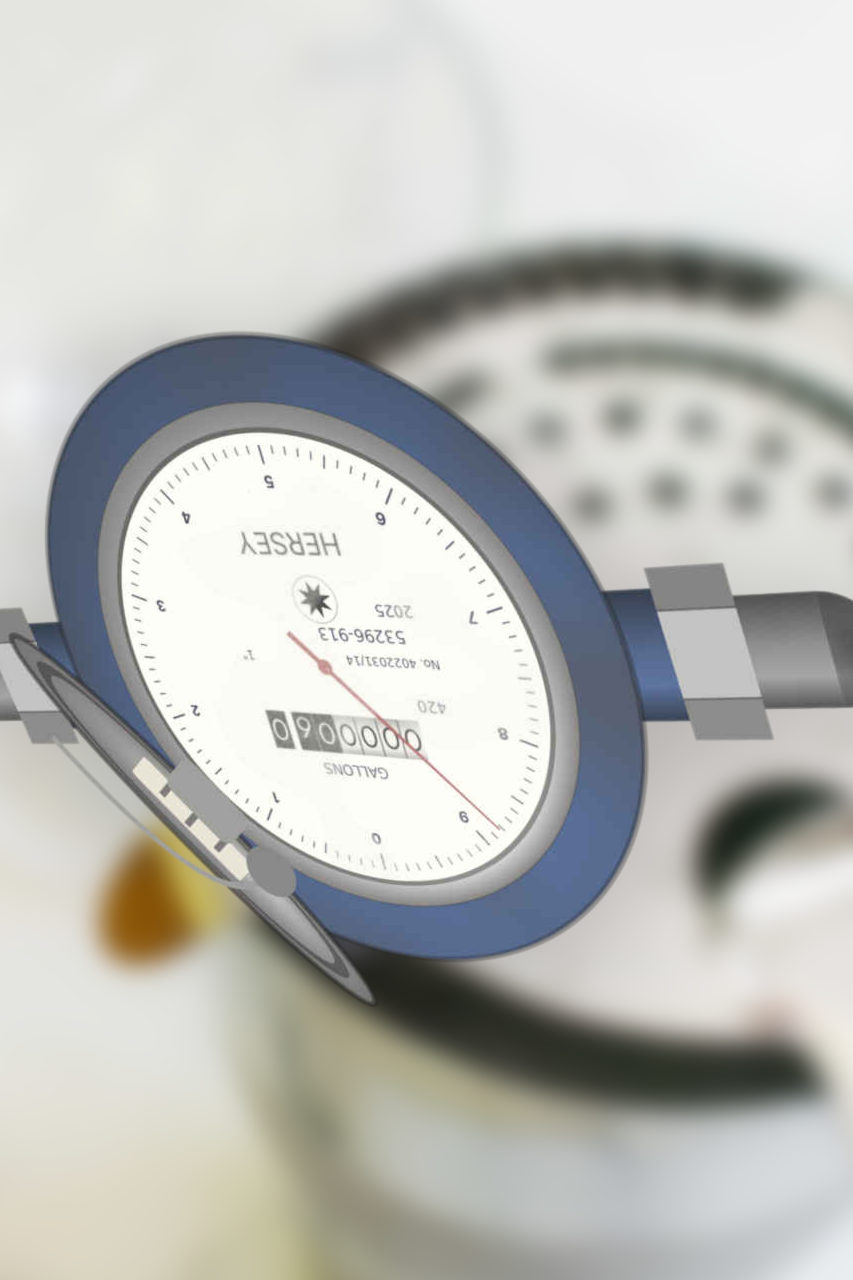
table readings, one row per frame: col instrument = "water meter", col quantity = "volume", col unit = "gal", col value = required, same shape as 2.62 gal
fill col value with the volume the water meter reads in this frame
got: 58.8 gal
